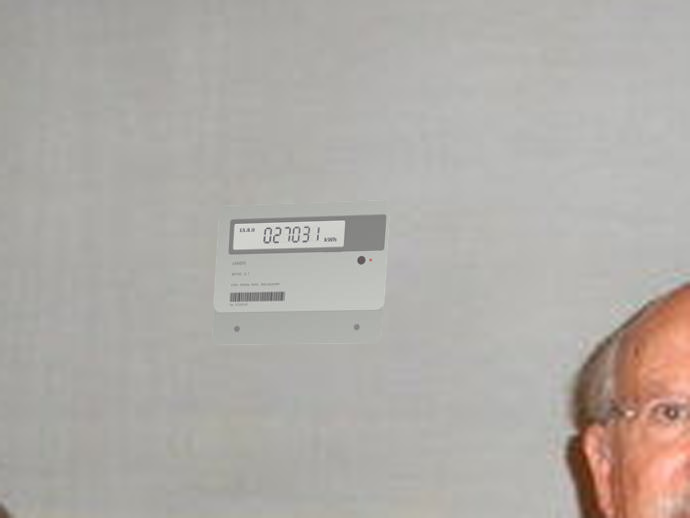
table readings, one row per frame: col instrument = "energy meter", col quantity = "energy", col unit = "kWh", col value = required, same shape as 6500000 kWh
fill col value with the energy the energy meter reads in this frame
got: 27031 kWh
